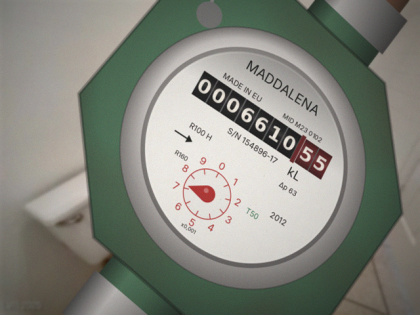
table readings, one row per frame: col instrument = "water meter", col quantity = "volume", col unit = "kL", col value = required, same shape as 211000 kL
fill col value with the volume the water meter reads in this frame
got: 6610.557 kL
